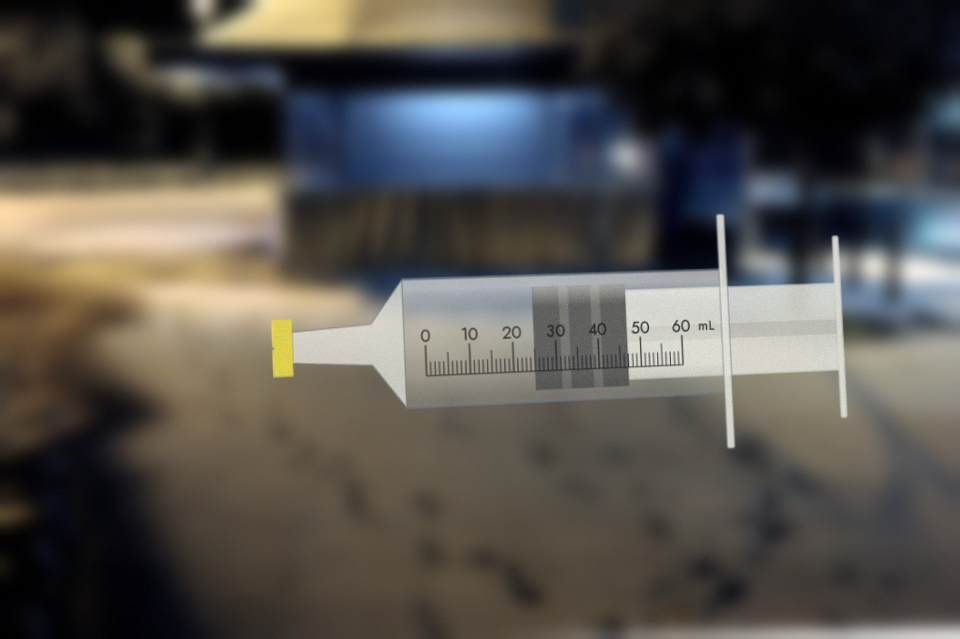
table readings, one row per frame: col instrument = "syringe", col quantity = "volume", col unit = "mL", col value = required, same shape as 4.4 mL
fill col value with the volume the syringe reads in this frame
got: 25 mL
